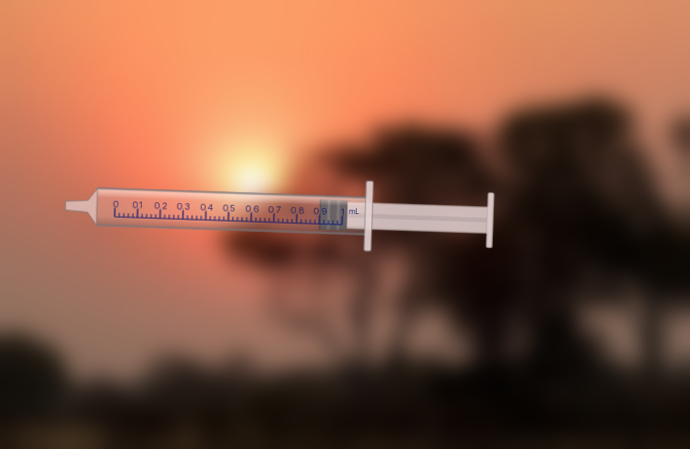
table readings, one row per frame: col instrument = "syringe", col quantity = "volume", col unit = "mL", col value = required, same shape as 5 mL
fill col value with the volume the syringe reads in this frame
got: 0.9 mL
